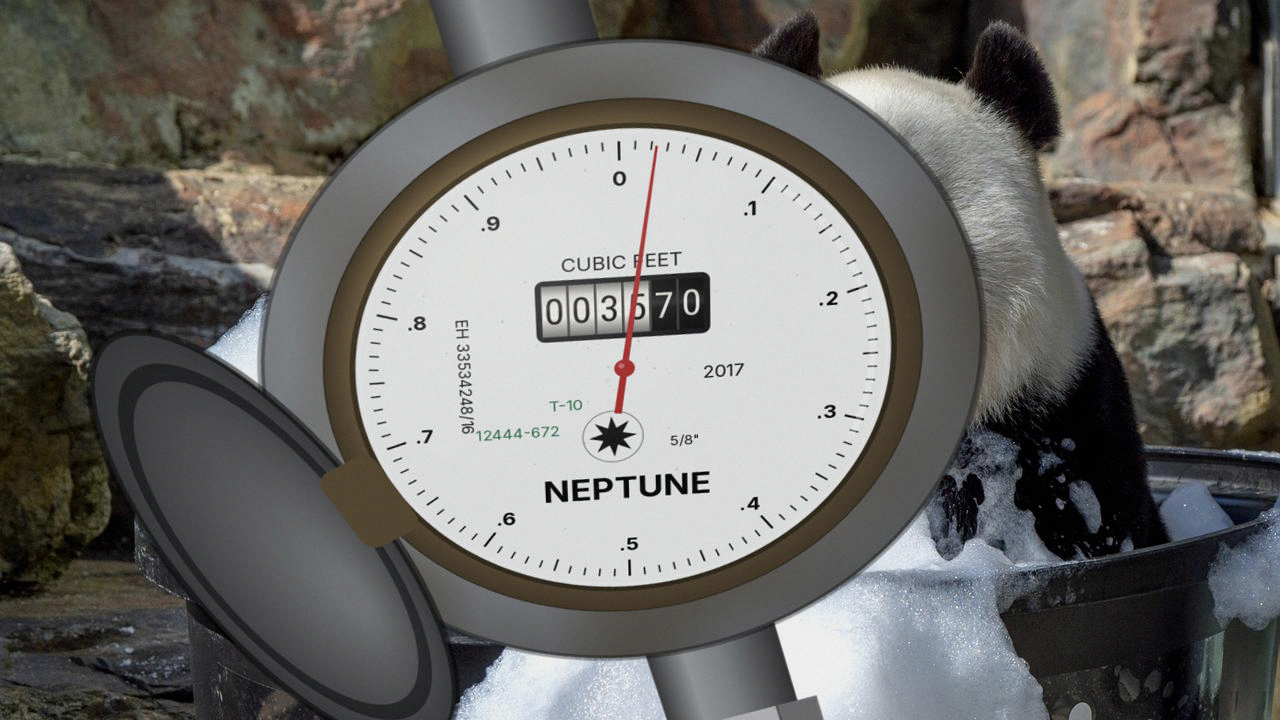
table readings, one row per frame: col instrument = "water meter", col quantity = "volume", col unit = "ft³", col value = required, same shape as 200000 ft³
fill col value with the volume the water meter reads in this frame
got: 3570.02 ft³
